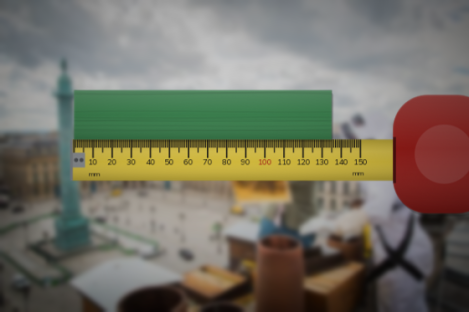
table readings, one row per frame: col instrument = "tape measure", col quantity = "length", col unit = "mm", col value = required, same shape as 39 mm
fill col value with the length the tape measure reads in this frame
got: 135 mm
